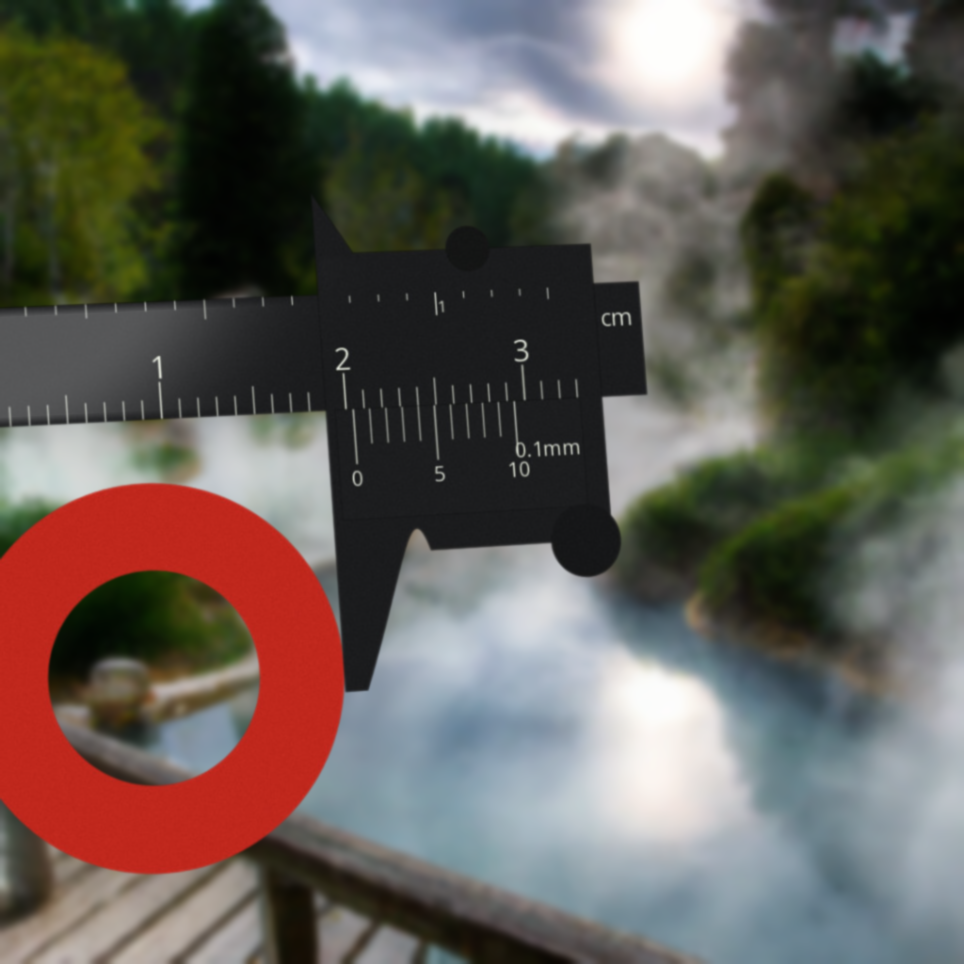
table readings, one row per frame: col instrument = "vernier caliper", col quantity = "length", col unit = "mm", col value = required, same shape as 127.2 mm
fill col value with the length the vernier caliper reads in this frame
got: 20.4 mm
